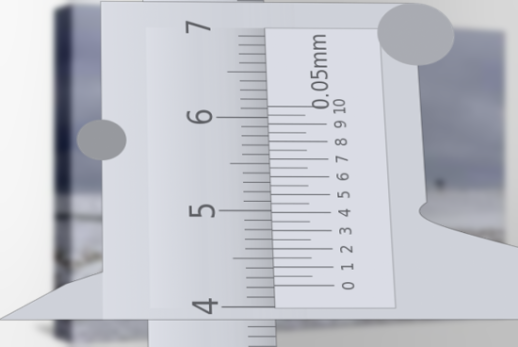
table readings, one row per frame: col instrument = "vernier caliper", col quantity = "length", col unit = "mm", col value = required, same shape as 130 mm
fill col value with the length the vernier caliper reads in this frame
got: 42.2 mm
